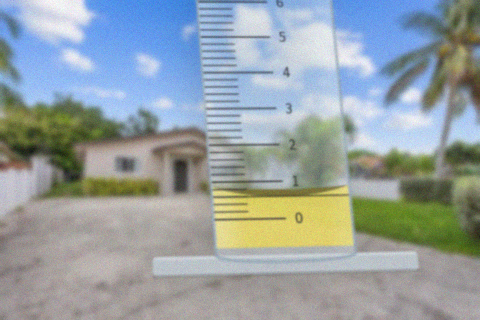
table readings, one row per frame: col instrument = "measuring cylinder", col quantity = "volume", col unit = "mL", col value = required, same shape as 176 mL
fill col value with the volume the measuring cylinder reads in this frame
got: 0.6 mL
